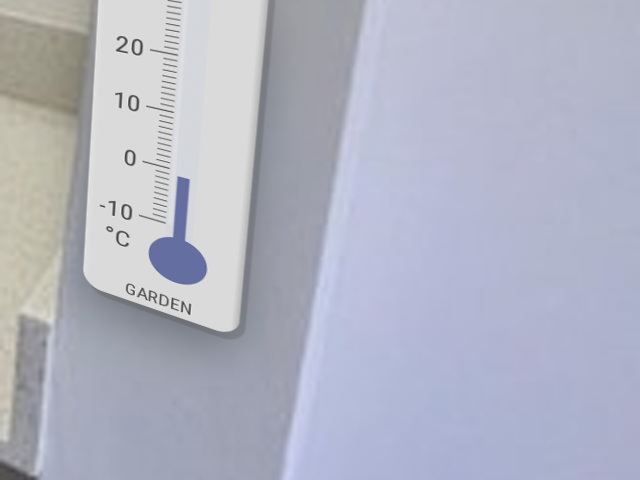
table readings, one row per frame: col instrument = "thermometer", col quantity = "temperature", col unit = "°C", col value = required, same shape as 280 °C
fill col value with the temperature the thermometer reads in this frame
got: -1 °C
